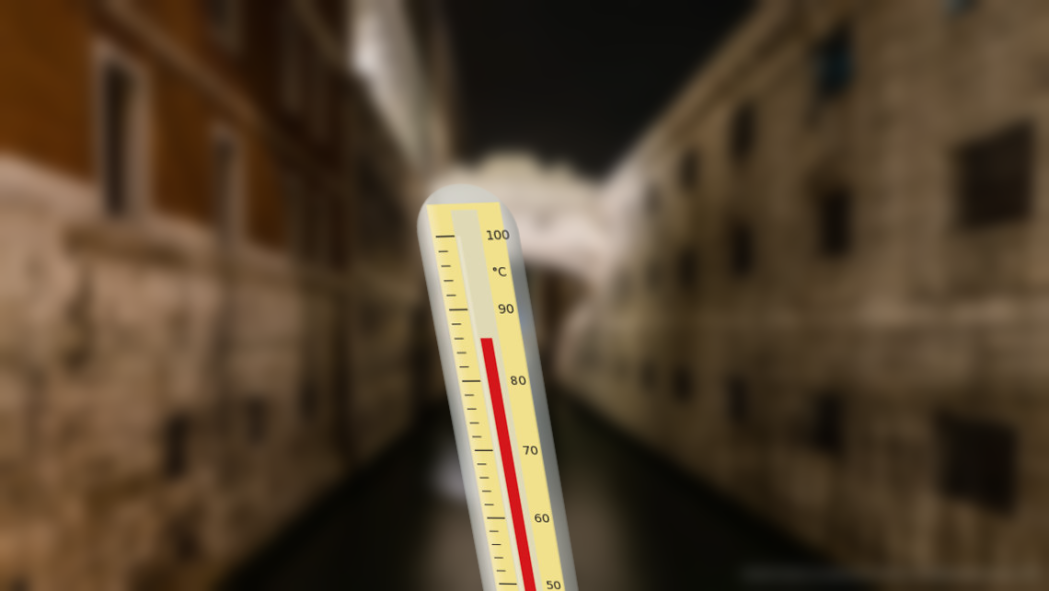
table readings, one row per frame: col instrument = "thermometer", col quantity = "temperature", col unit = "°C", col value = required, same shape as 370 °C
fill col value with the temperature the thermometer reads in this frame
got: 86 °C
